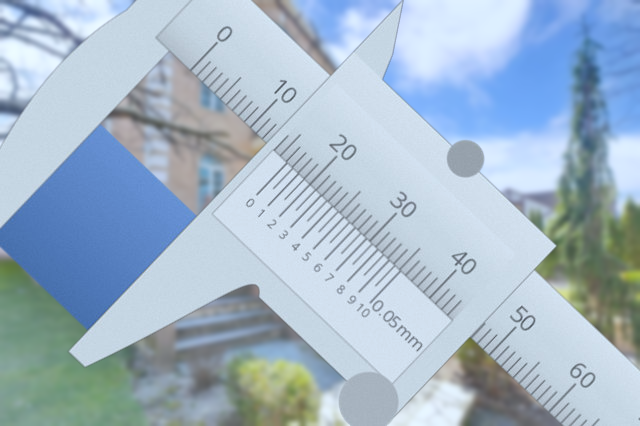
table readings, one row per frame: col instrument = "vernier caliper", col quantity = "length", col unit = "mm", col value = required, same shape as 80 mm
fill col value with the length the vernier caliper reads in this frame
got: 16.2 mm
